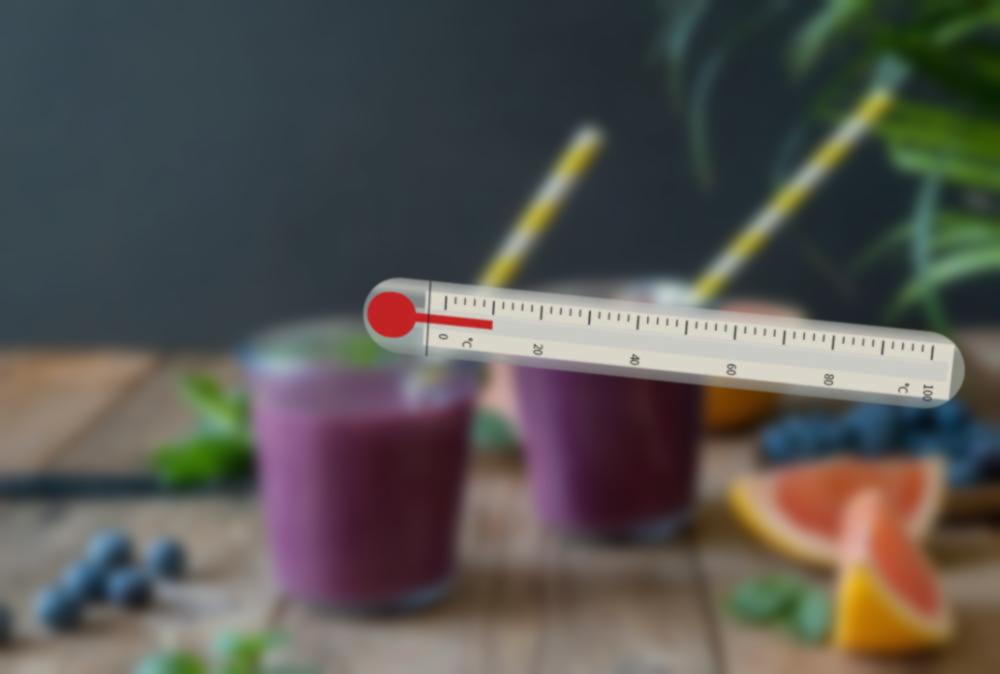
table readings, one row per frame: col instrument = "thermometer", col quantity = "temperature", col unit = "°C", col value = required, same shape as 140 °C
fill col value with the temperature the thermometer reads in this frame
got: 10 °C
